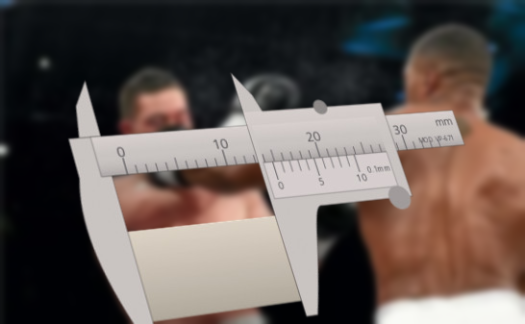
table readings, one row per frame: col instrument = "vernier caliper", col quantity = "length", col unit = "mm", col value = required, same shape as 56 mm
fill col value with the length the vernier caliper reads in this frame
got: 14.8 mm
